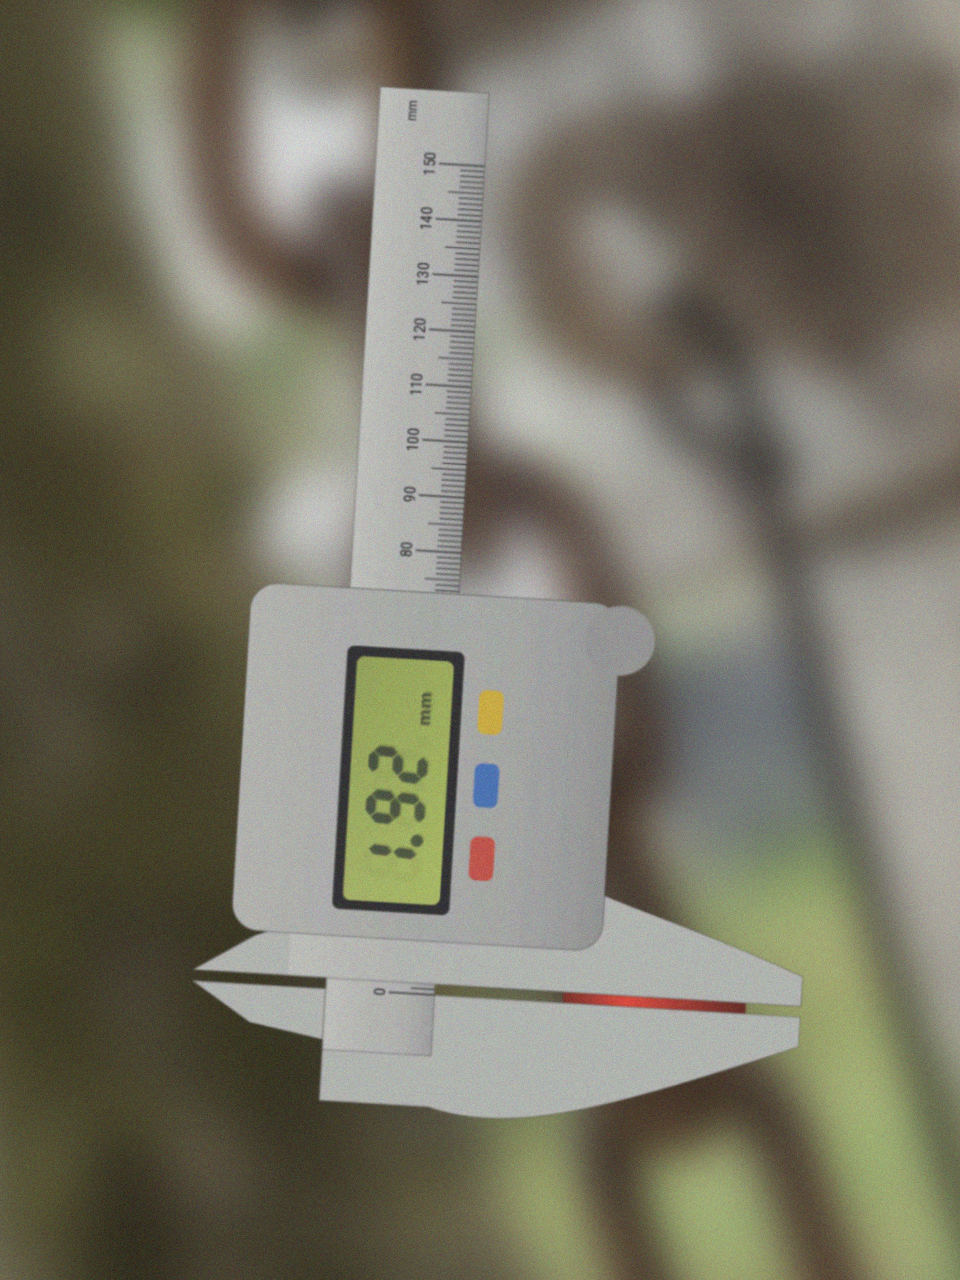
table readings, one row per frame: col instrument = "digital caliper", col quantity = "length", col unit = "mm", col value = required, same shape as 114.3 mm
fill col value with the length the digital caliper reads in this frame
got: 1.92 mm
